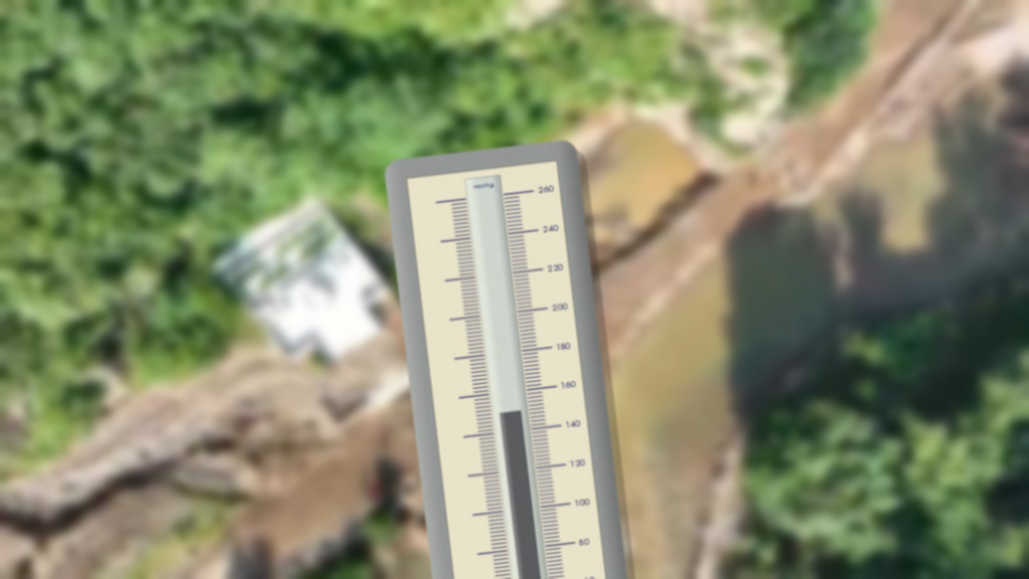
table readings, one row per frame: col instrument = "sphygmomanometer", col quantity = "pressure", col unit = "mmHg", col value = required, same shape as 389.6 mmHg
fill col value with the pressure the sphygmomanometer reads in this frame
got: 150 mmHg
